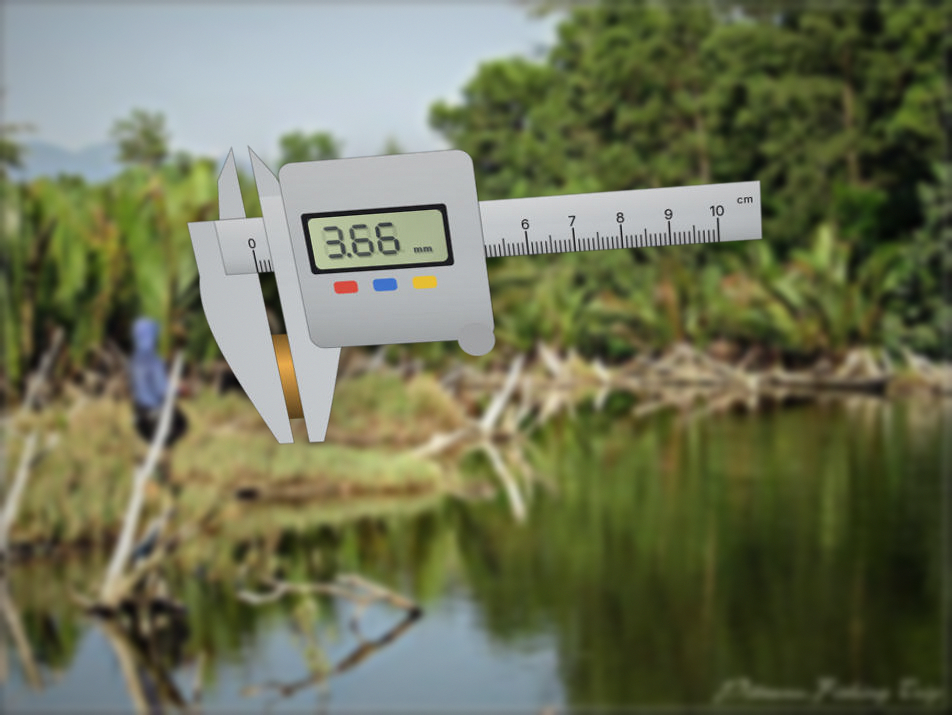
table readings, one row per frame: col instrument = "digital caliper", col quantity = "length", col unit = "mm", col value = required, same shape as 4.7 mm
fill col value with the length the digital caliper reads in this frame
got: 3.66 mm
